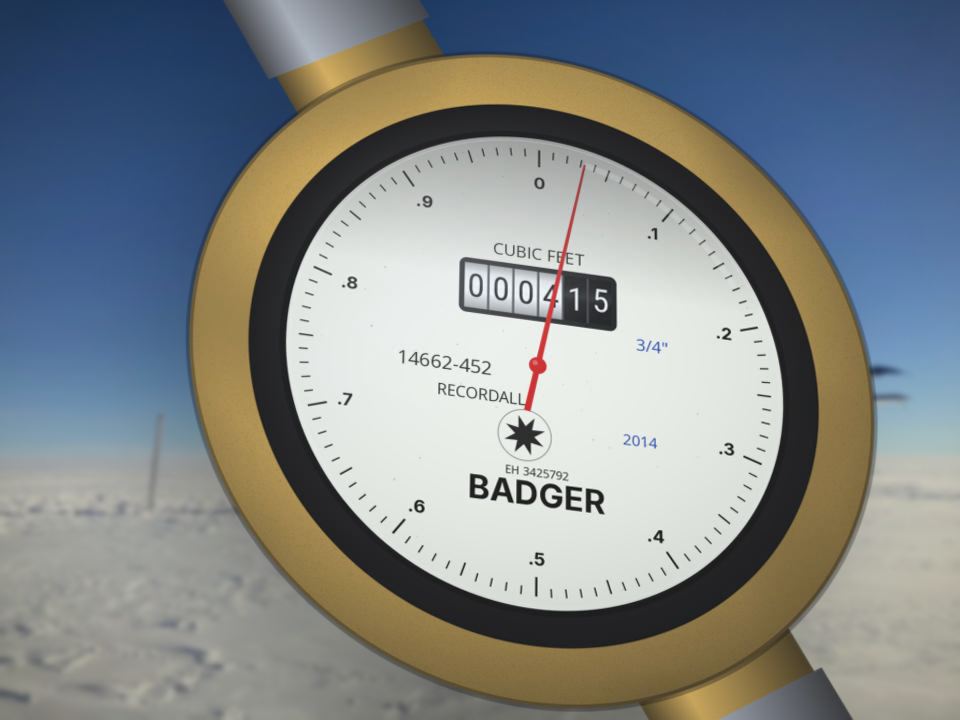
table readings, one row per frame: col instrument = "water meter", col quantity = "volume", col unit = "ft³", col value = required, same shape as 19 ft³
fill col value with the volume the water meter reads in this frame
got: 415.03 ft³
